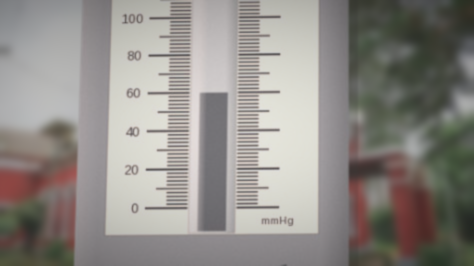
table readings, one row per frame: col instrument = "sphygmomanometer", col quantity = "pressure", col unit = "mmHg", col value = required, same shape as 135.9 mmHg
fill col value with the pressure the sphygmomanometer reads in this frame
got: 60 mmHg
